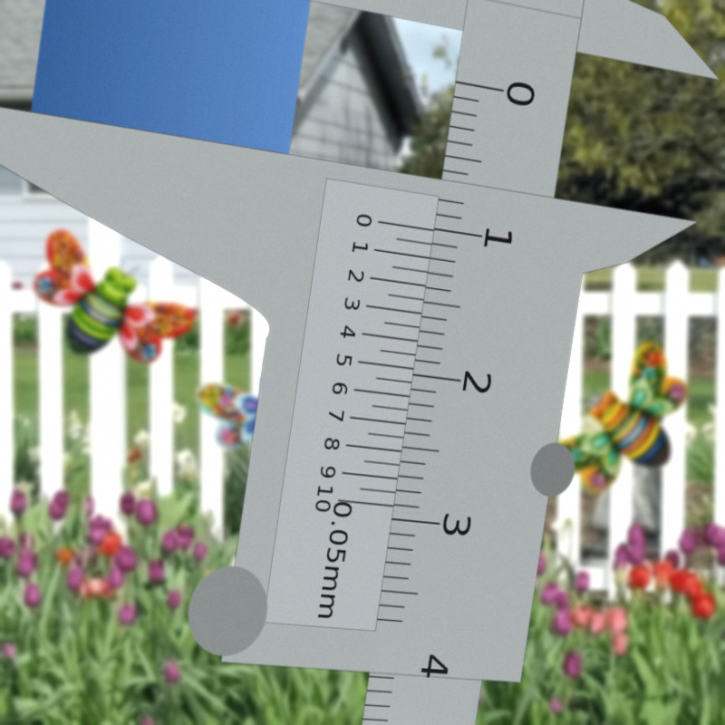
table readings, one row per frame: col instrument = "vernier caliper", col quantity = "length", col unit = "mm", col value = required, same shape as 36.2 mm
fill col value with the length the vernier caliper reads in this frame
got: 10.1 mm
